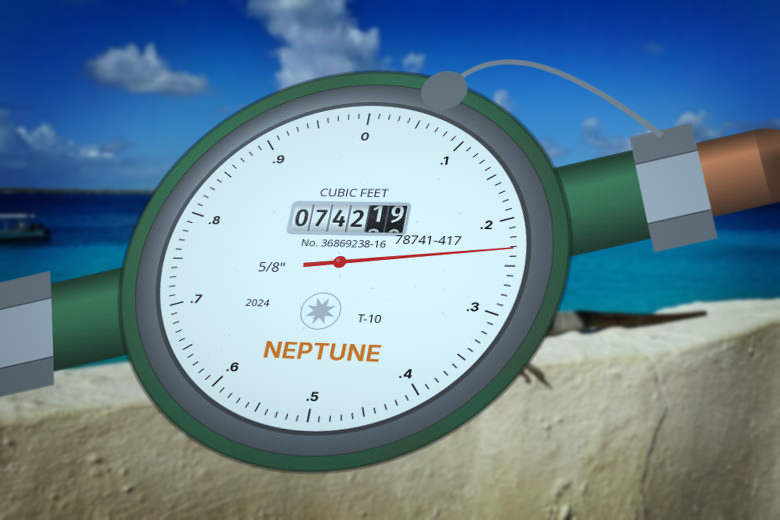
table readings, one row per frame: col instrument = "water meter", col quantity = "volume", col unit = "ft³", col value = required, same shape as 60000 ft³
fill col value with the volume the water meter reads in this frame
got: 74219.23 ft³
